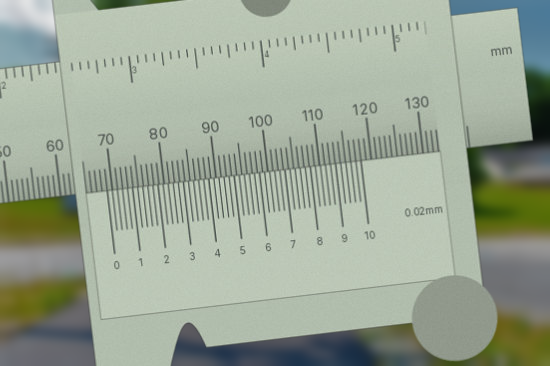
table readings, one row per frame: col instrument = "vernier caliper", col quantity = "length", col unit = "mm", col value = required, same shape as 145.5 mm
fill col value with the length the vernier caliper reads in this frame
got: 69.0 mm
